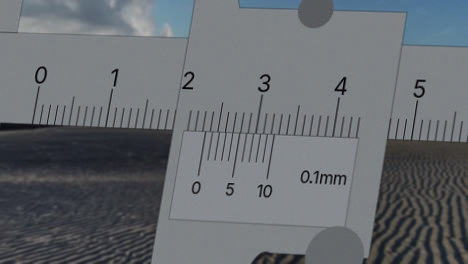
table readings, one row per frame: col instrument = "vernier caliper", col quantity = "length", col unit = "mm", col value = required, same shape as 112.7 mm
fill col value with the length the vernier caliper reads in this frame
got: 23.4 mm
